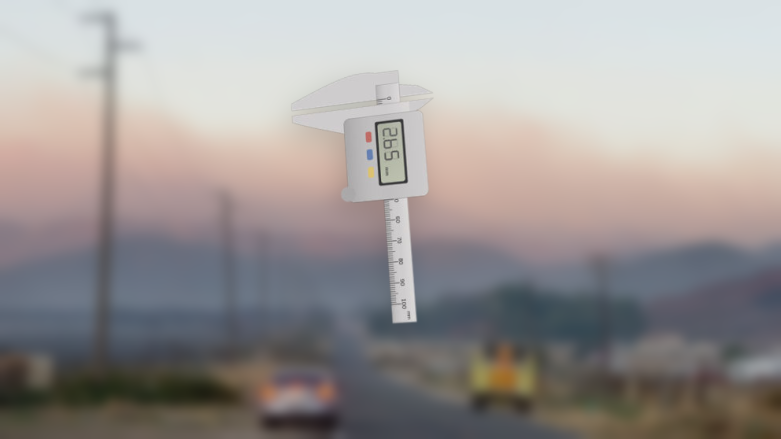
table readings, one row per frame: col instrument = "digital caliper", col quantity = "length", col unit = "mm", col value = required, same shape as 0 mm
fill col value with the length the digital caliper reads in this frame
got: 2.65 mm
